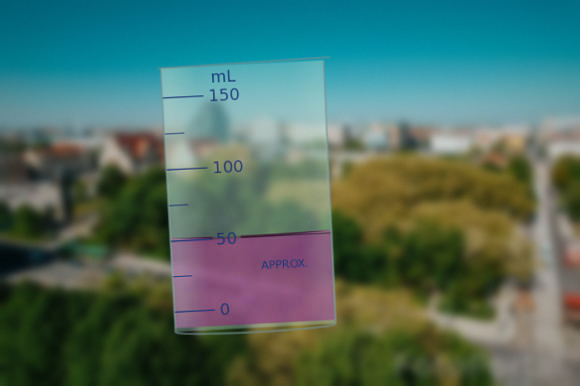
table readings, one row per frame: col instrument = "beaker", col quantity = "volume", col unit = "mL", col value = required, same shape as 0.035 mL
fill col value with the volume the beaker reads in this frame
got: 50 mL
